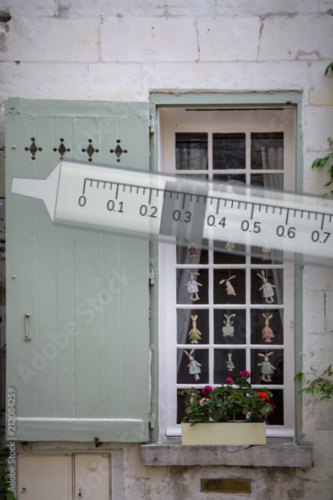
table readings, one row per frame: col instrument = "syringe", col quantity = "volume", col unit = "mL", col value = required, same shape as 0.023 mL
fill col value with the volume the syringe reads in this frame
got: 0.24 mL
